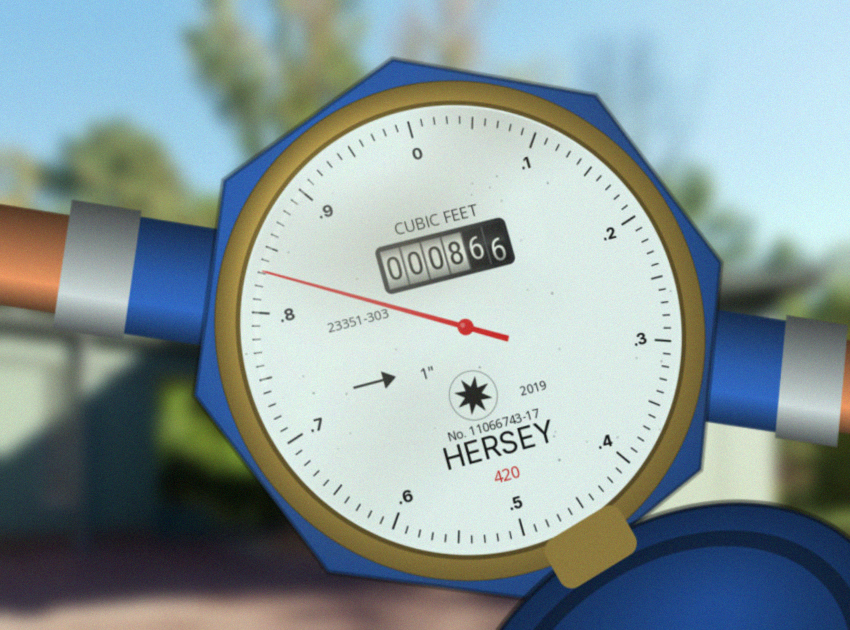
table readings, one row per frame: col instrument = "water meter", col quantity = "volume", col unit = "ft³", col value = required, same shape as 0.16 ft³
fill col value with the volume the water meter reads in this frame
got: 865.83 ft³
